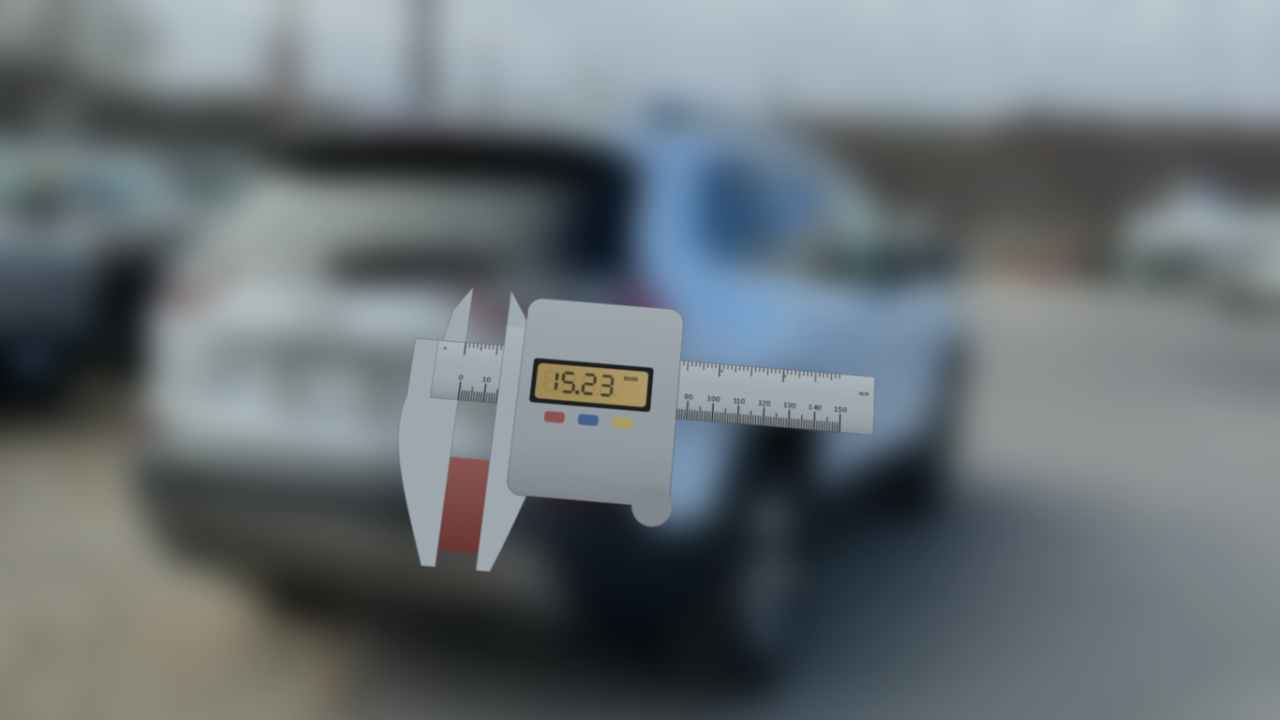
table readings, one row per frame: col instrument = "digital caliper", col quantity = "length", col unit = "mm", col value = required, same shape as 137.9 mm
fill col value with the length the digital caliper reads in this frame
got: 15.23 mm
